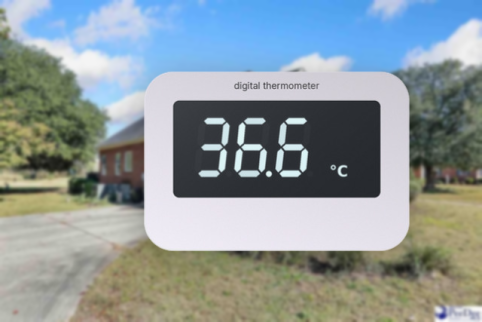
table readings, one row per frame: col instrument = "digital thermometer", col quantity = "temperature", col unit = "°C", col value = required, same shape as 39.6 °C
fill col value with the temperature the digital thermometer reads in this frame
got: 36.6 °C
